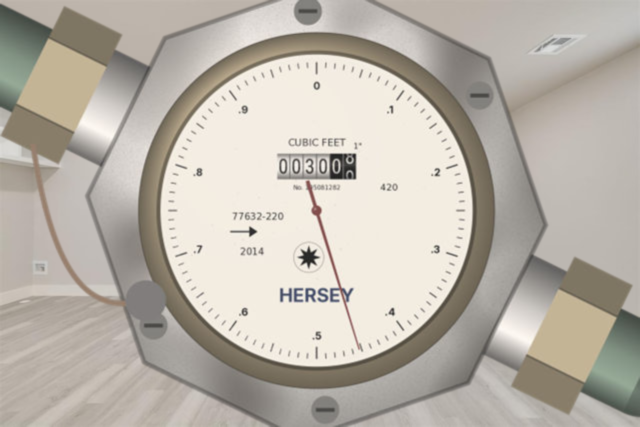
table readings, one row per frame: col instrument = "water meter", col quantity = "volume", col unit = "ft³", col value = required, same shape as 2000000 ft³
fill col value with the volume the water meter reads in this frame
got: 3008.45 ft³
